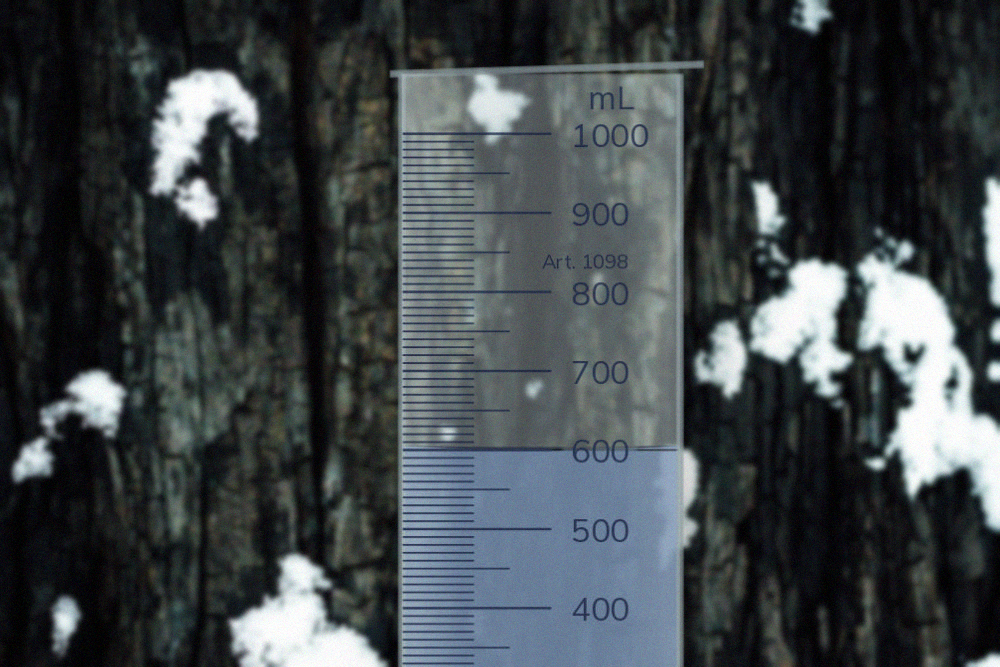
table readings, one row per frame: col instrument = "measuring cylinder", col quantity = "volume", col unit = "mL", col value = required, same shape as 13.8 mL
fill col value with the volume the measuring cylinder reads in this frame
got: 600 mL
